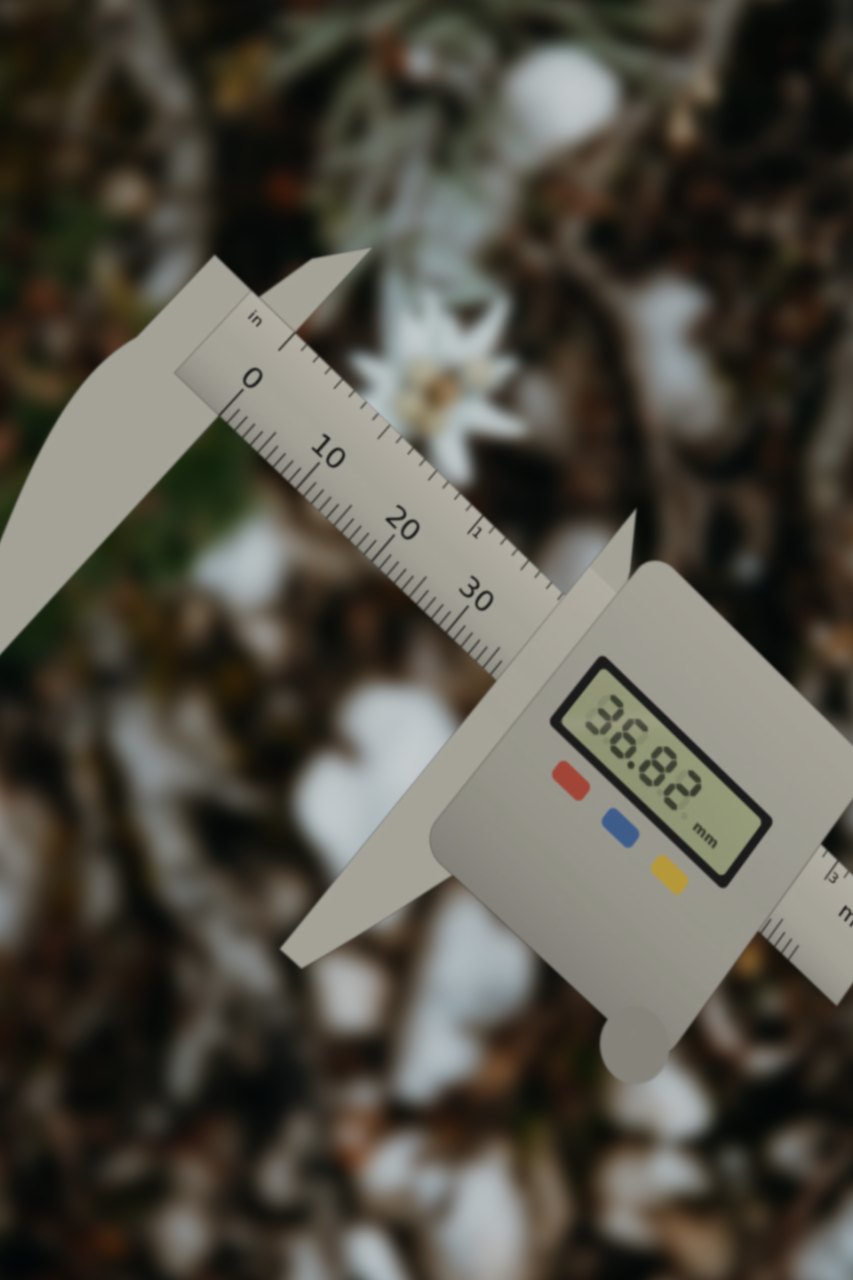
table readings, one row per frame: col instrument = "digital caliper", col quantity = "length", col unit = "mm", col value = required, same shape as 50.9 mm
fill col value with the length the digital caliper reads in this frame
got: 36.82 mm
